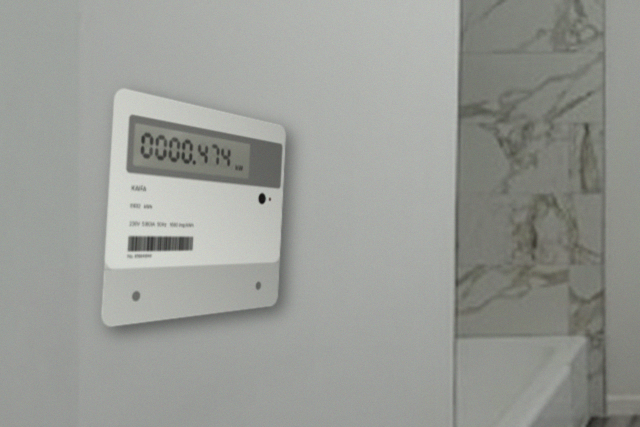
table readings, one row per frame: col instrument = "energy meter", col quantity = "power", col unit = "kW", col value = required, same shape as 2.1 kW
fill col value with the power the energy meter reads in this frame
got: 0.474 kW
